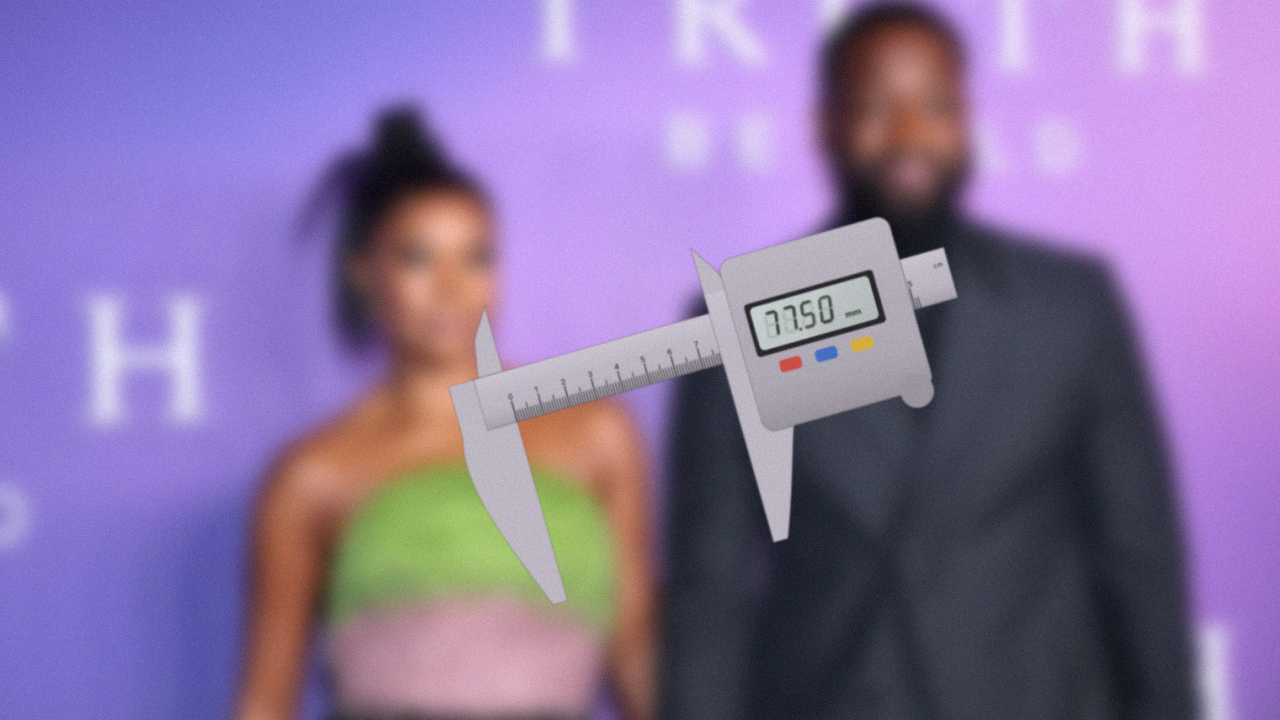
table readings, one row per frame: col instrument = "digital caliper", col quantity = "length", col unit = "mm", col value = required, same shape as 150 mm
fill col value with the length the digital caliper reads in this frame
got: 77.50 mm
